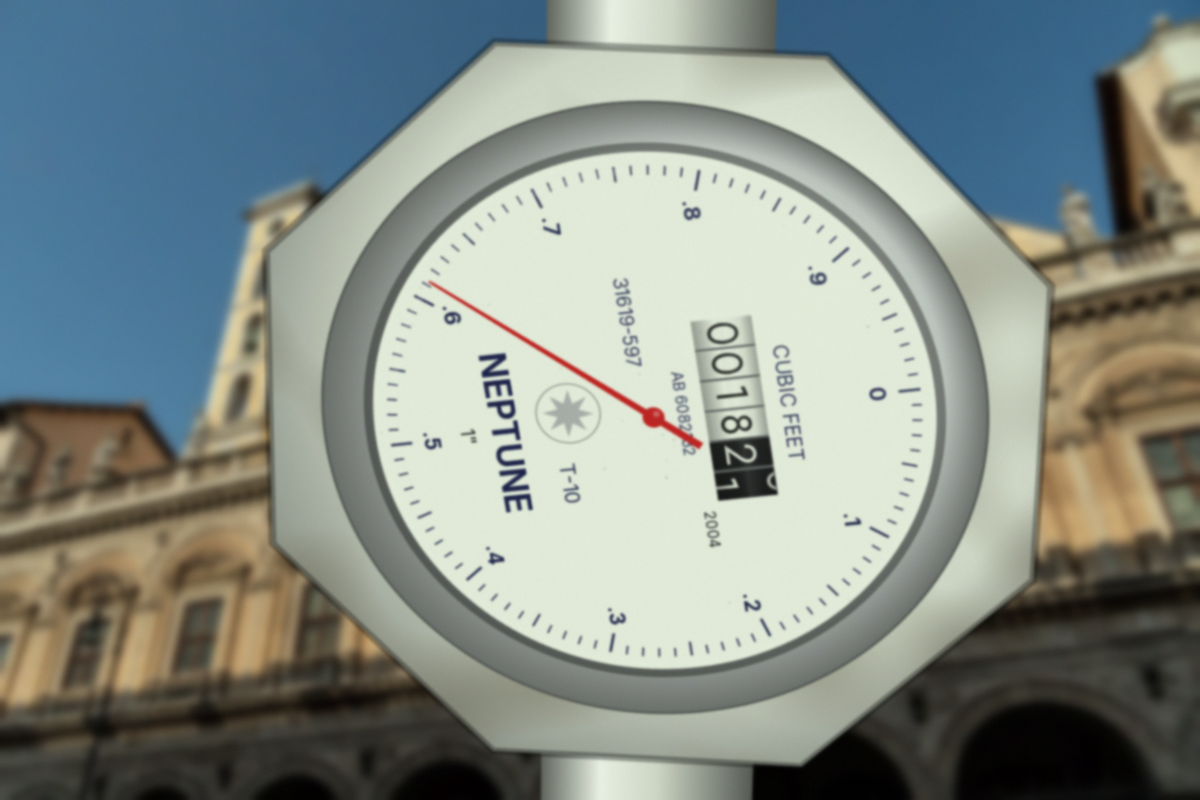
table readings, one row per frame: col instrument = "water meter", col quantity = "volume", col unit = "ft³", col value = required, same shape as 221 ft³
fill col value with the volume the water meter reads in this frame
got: 1820.61 ft³
